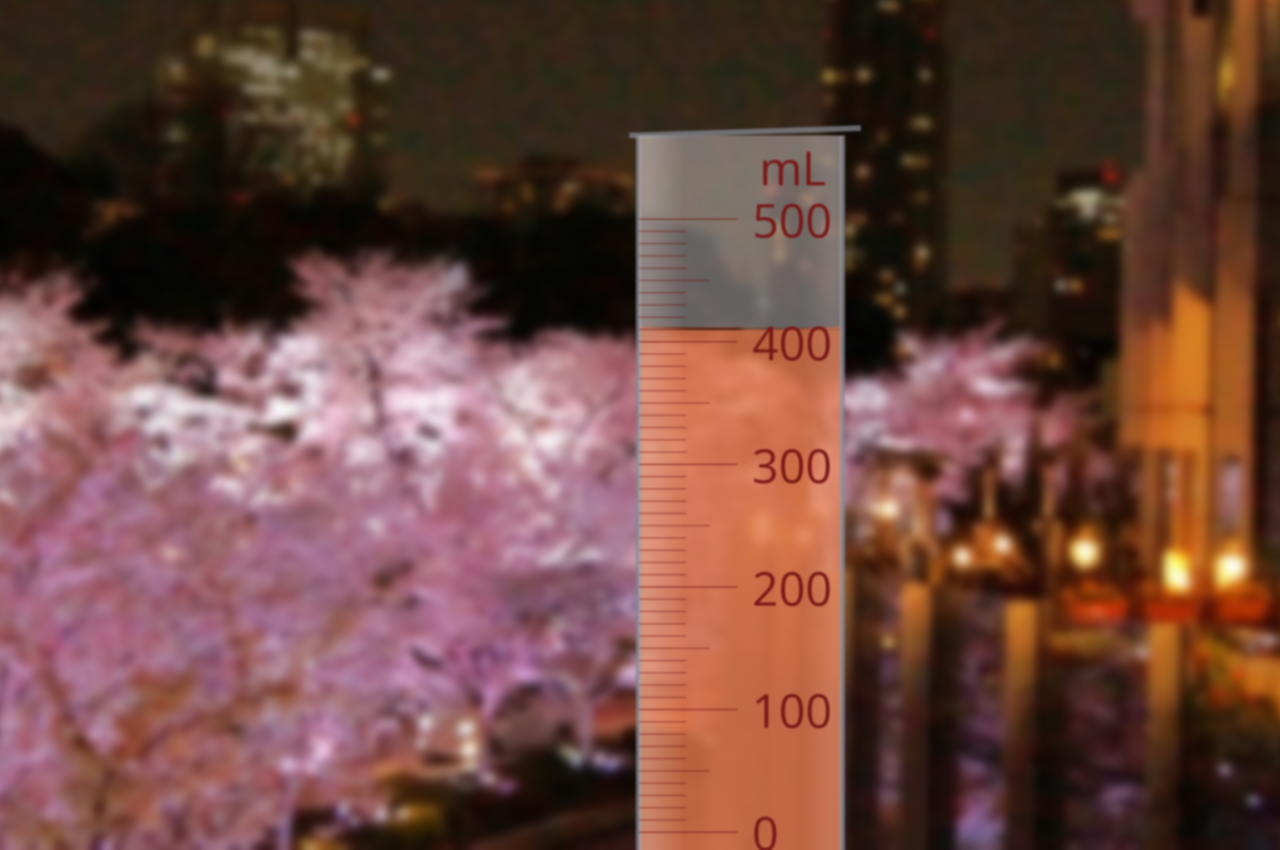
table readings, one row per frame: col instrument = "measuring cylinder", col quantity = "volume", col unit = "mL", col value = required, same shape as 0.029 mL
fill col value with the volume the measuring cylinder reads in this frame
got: 410 mL
